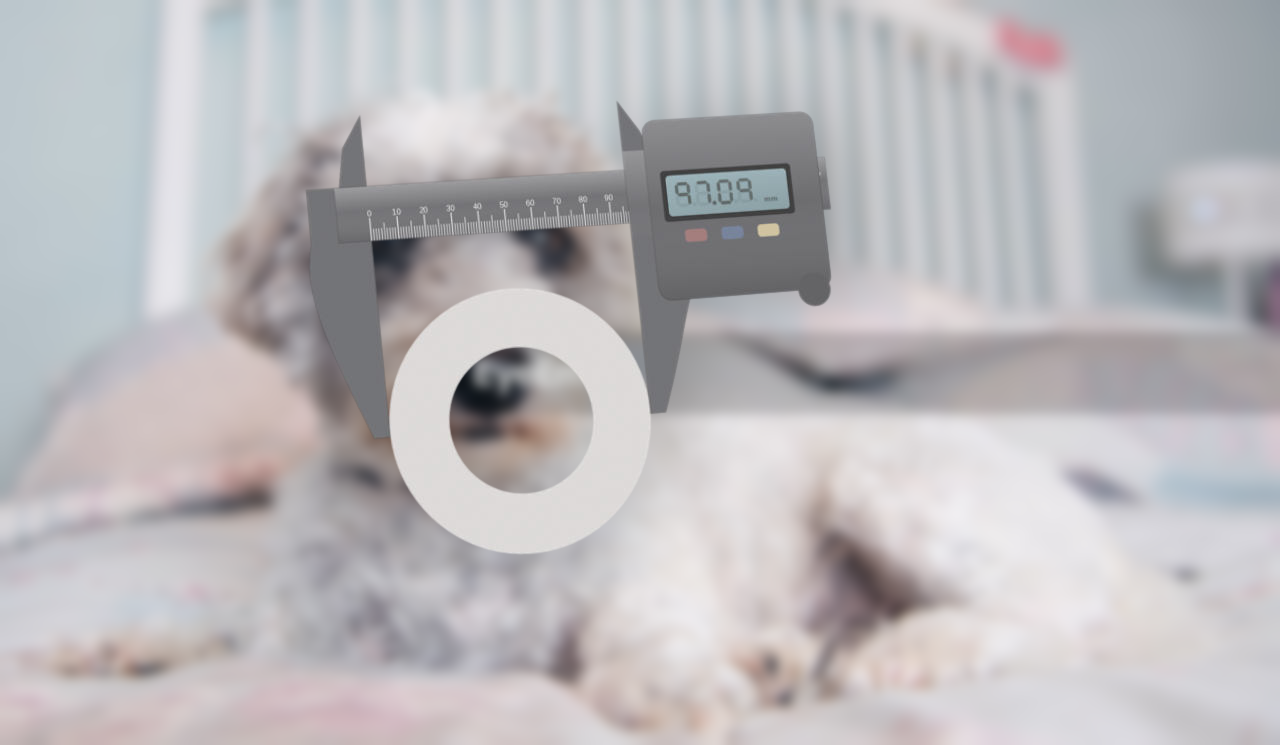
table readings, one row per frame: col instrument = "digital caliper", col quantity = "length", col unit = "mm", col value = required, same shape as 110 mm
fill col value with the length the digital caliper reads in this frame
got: 97.09 mm
